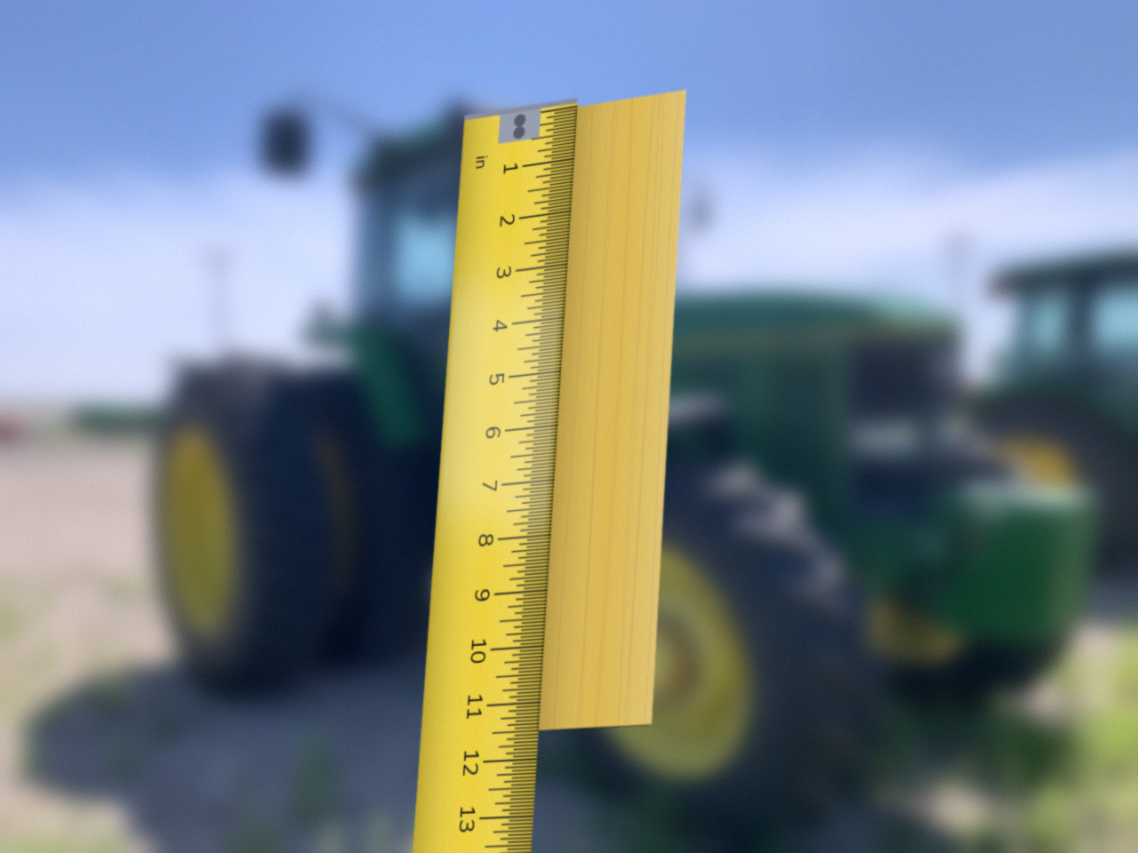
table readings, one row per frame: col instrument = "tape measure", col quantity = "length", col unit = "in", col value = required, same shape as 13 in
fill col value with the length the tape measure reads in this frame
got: 11.5 in
